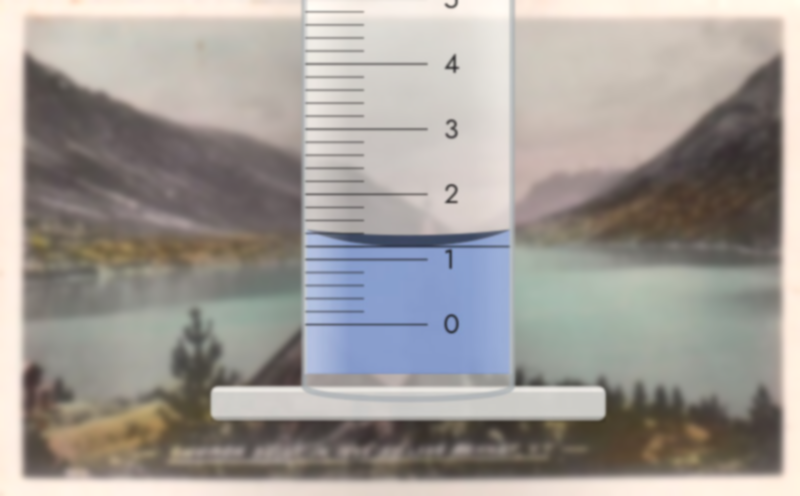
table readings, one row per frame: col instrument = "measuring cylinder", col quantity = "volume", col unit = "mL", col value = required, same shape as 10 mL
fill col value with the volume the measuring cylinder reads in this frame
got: 1.2 mL
